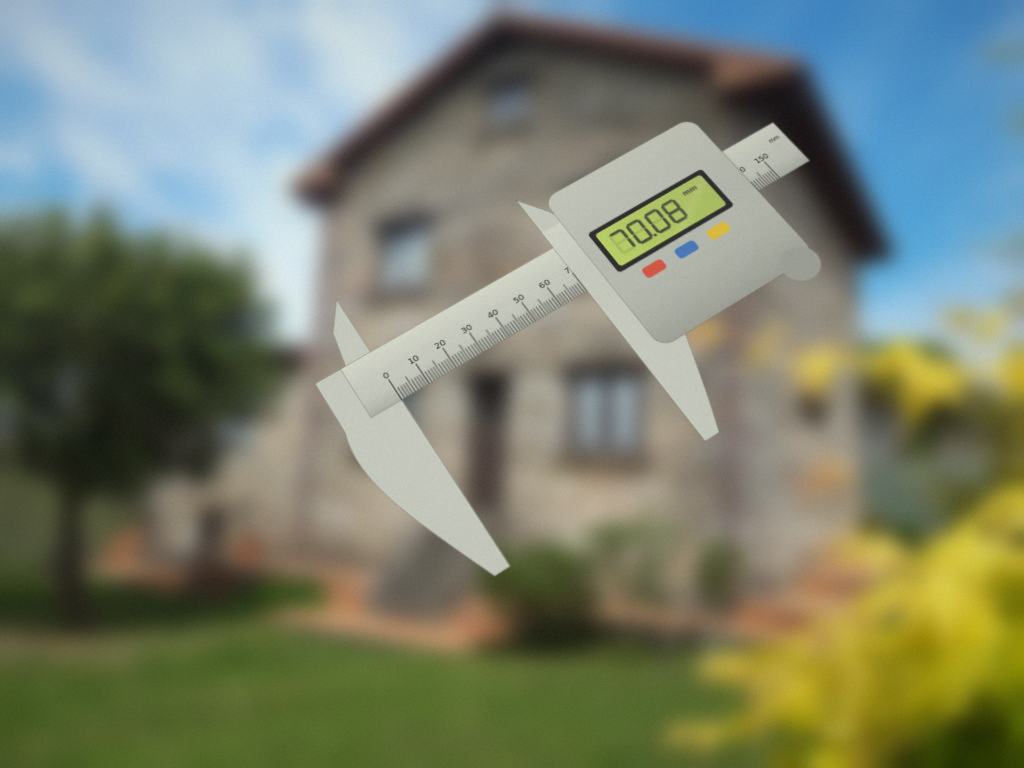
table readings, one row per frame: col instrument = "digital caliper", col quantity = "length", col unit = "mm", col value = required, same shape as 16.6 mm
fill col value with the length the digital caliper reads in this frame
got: 70.08 mm
